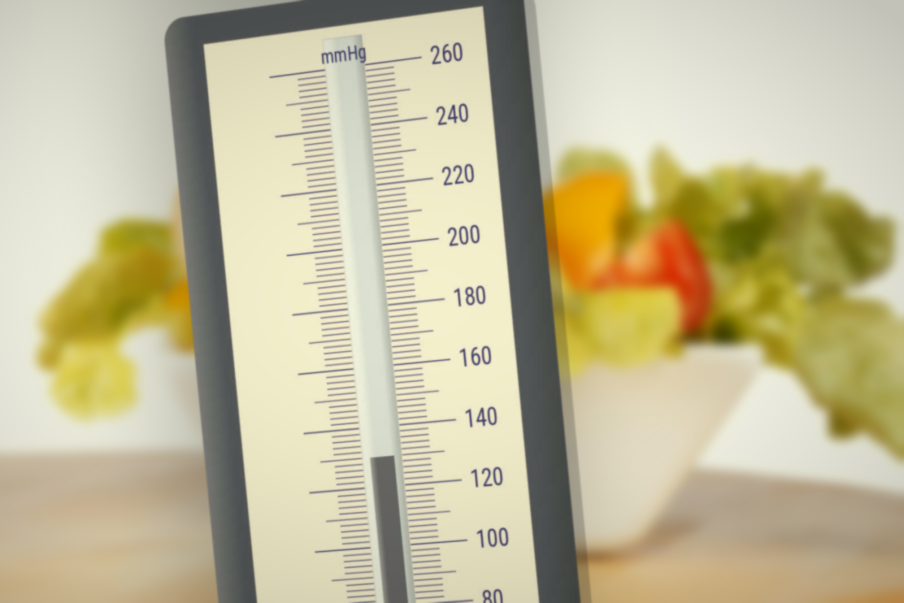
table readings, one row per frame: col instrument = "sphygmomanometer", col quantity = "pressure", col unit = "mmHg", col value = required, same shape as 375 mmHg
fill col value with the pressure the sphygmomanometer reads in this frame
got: 130 mmHg
